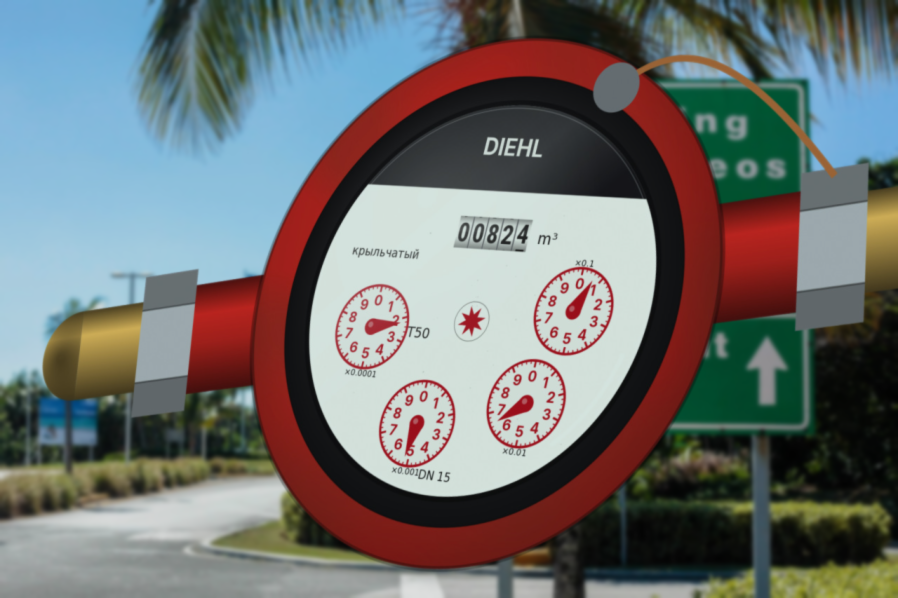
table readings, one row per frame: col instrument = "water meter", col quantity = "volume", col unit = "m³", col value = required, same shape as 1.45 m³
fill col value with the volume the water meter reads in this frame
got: 824.0652 m³
